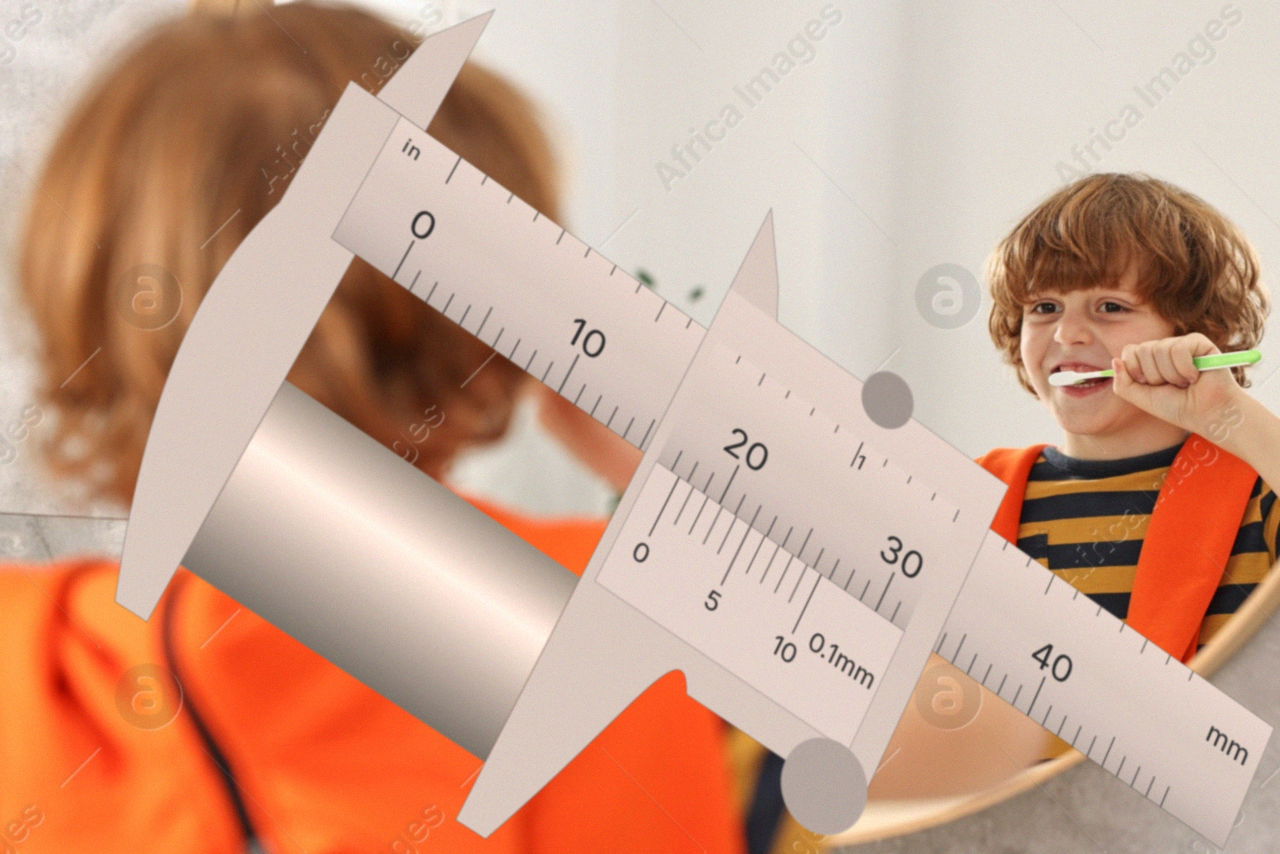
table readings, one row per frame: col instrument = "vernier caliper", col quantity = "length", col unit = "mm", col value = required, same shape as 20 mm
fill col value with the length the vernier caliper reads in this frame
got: 17.5 mm
